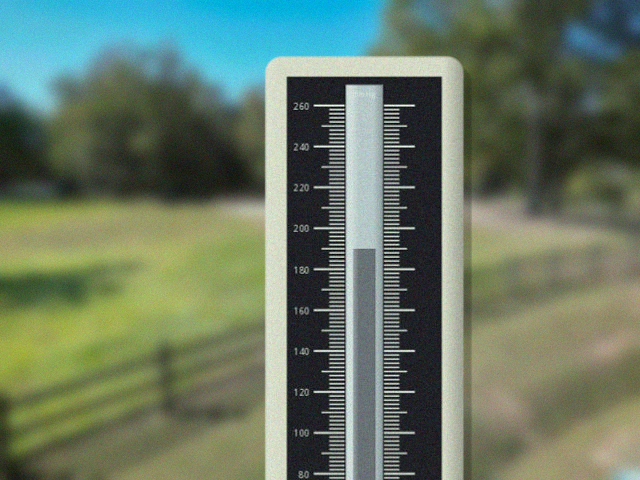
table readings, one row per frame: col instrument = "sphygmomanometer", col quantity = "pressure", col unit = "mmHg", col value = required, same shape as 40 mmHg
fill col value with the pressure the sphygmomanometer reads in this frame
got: 190 mmHg
